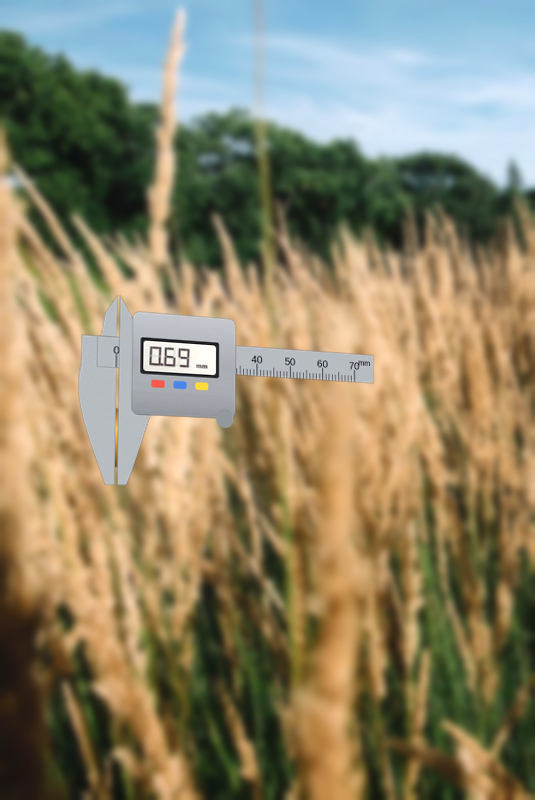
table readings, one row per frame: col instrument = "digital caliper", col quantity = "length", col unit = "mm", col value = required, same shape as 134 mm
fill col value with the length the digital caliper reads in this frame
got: 0.69 mm
